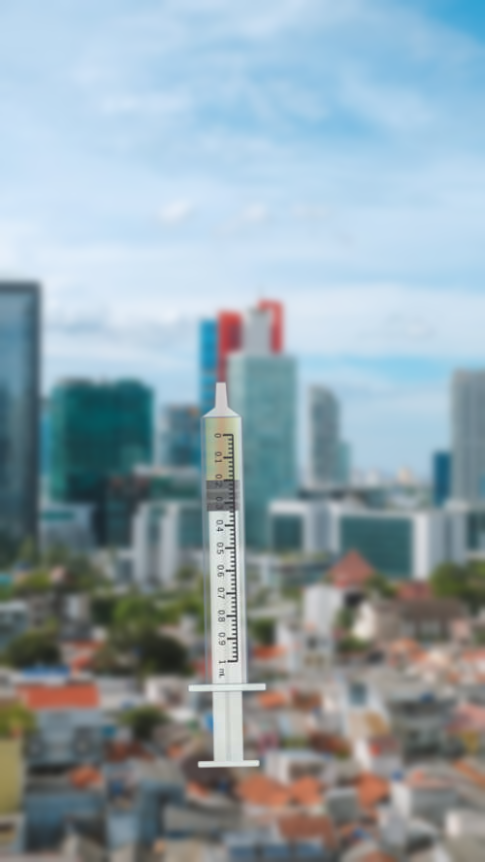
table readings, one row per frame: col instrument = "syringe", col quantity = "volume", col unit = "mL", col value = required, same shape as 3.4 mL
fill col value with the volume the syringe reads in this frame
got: 0.2 mL
